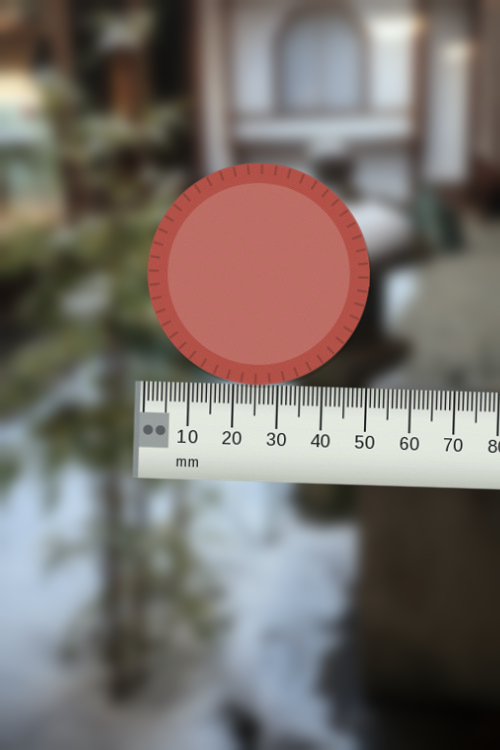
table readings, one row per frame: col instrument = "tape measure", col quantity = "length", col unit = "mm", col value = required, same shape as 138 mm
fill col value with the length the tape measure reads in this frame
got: 50 mm
